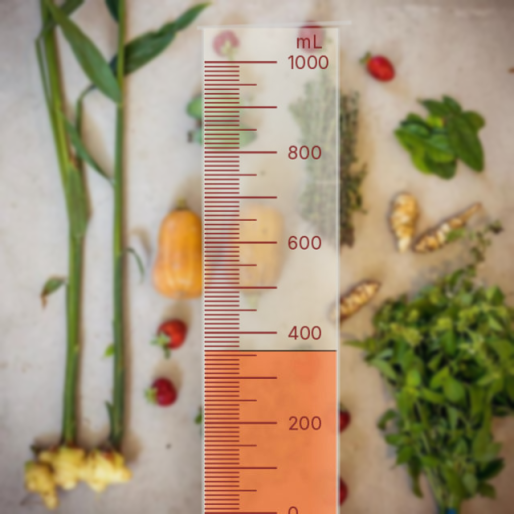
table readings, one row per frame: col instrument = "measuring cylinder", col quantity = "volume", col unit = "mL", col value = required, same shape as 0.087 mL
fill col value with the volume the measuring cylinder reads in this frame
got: 360 mL
